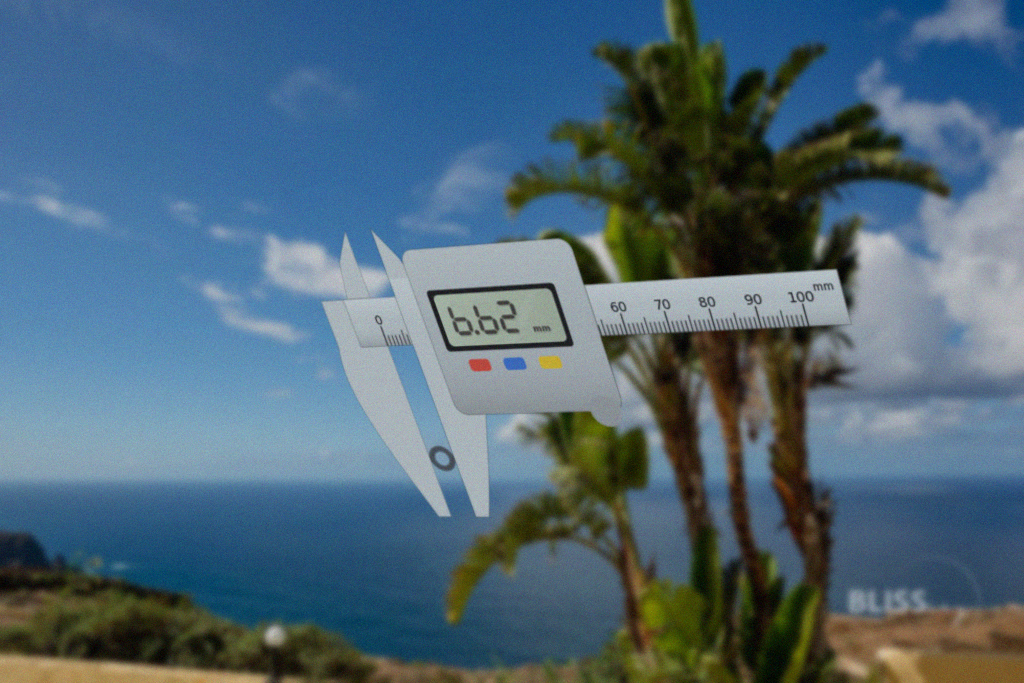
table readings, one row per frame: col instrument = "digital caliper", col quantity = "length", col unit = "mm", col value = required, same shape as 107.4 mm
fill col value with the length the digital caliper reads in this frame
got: 6.62 mm
